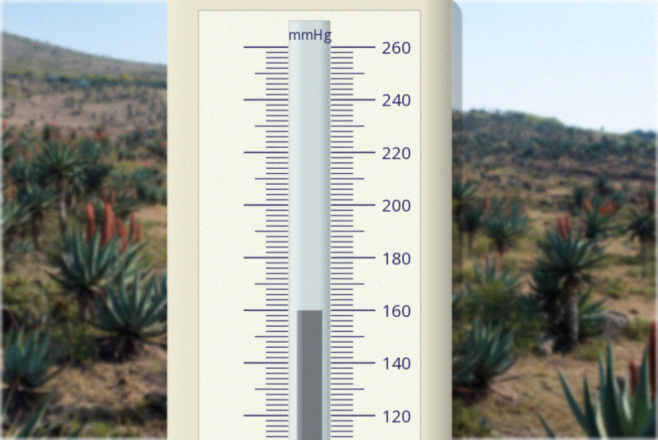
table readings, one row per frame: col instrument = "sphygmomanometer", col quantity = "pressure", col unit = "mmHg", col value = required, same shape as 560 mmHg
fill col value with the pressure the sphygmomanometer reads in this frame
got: 160 mmHg
